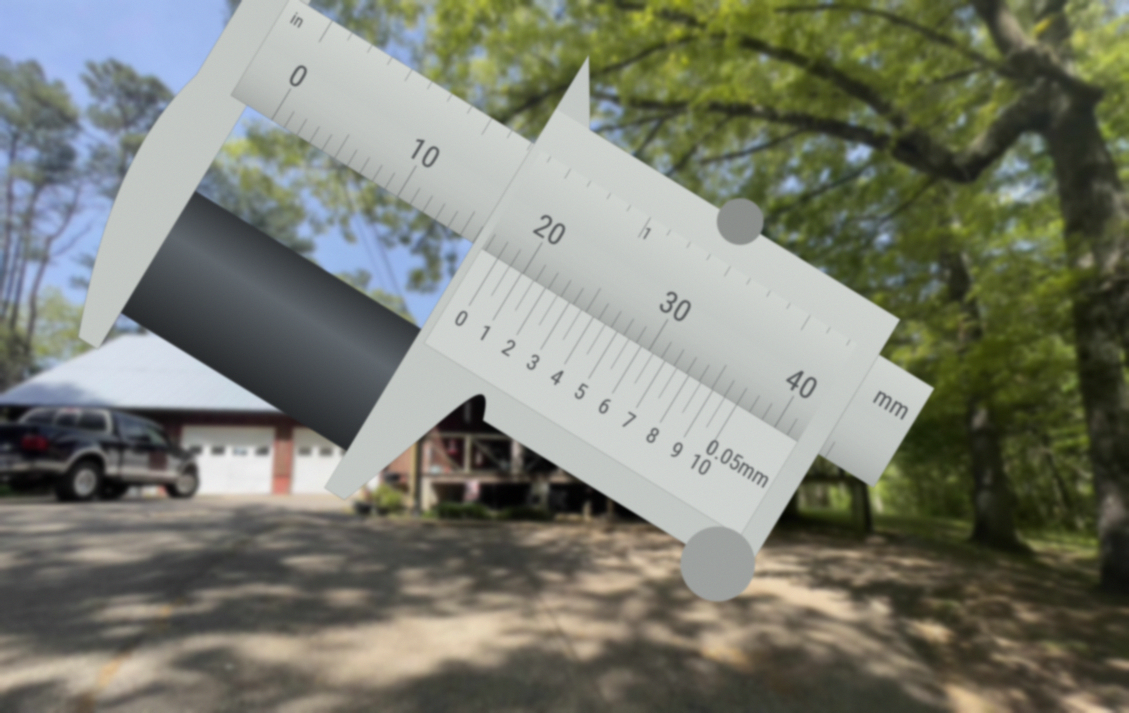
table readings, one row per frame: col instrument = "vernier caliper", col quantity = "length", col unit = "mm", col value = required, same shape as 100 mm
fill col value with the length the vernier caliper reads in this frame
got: 18.0 mm
